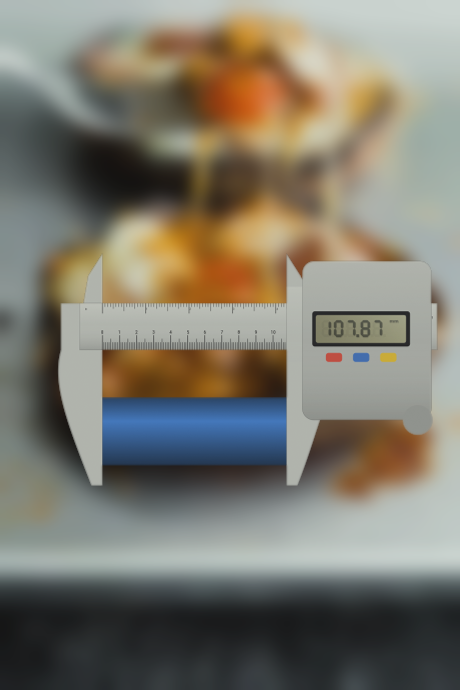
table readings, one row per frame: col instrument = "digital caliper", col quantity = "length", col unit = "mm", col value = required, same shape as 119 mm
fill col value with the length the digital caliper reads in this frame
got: 107.87 mm
